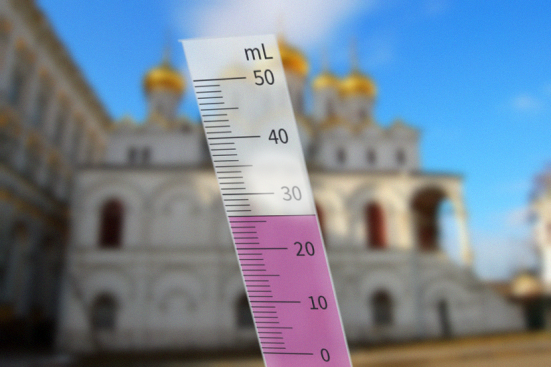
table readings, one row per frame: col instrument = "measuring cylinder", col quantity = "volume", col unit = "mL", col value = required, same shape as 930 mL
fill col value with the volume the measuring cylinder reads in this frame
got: 26 mL
